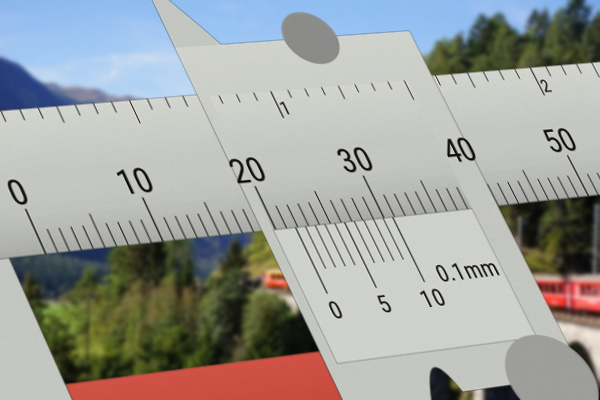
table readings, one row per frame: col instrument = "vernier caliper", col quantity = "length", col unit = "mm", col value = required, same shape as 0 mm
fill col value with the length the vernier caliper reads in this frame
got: 21.8 mm
